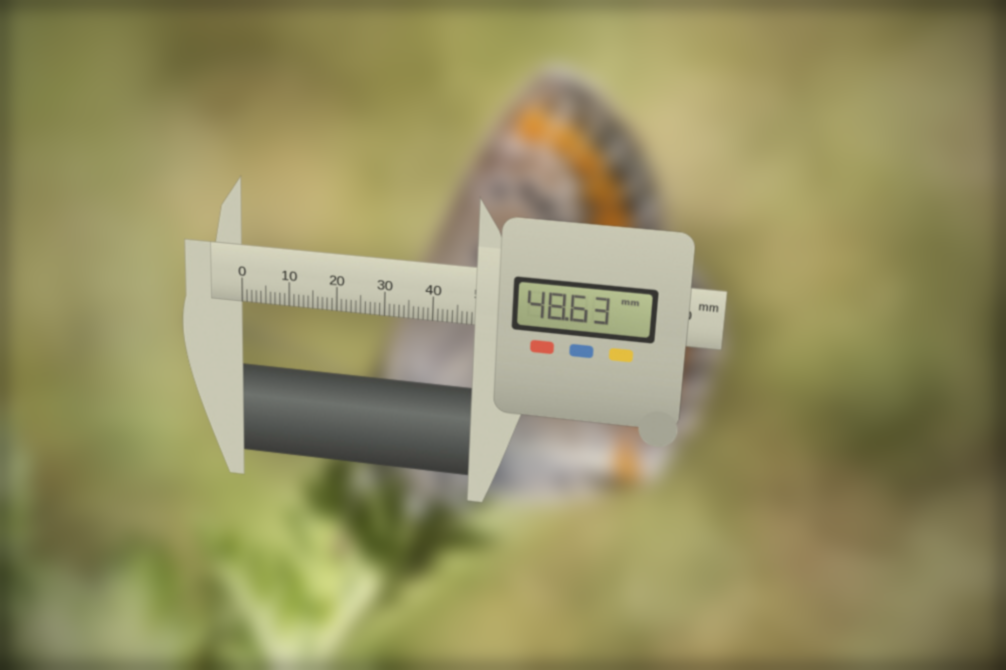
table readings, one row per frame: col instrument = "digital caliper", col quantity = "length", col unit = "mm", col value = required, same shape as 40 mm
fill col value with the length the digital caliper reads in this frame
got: 48.63 mm
